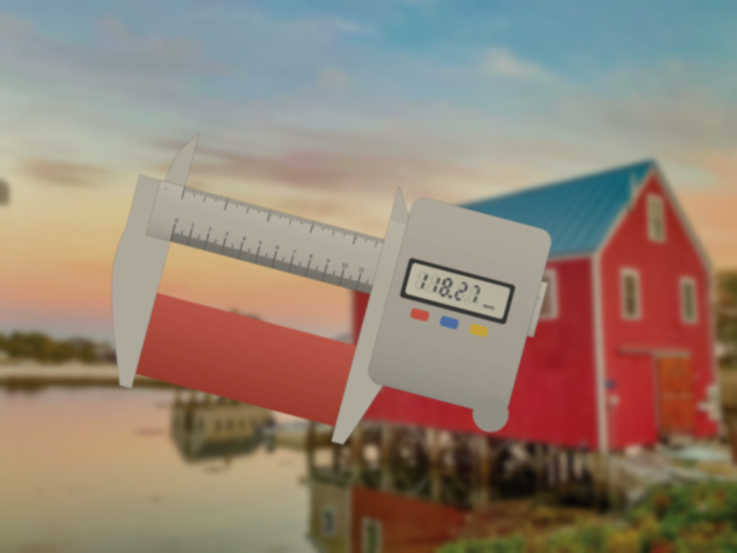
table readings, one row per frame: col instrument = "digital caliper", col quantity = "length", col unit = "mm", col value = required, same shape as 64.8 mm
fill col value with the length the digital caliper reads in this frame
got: 118.27 mm
